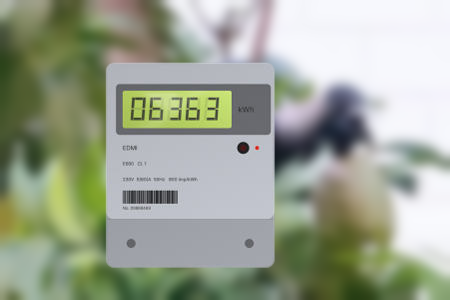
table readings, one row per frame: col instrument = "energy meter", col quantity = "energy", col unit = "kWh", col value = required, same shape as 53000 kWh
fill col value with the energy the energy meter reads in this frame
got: 6363 kWh
